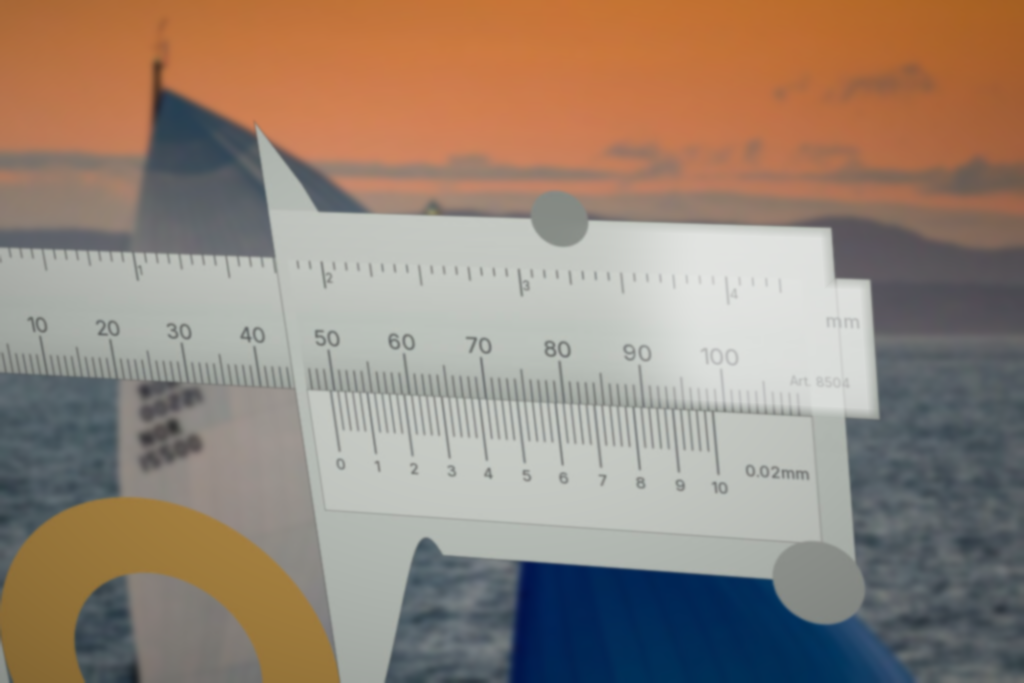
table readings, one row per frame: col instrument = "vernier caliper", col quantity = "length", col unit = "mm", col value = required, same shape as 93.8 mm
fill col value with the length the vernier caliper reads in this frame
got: 49.5 mm
